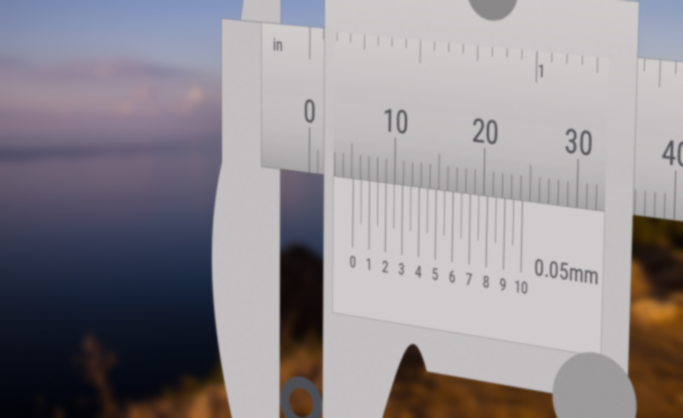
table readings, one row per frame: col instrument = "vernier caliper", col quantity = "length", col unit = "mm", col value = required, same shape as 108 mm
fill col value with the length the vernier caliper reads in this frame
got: 5.2 mm
